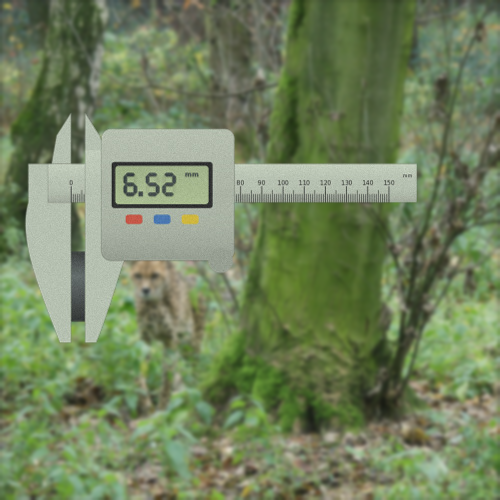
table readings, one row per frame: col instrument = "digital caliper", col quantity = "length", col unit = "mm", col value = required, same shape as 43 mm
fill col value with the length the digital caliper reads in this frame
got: 6.52 mm
